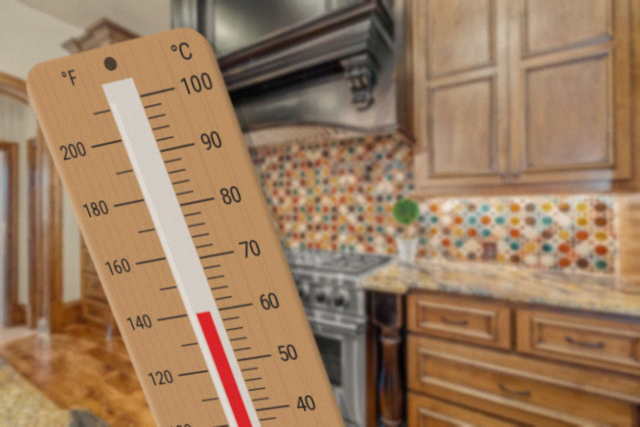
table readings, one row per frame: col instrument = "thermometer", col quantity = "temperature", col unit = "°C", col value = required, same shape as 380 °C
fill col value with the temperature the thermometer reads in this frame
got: 60 °C
